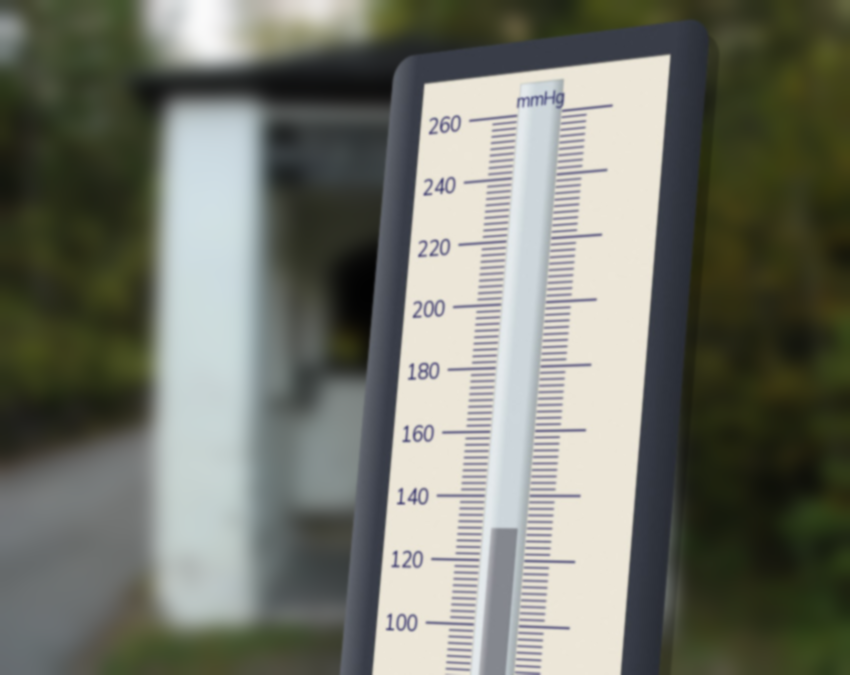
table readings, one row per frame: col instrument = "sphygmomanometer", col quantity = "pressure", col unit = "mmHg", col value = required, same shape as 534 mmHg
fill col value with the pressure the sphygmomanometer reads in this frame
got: 130 mmHg
